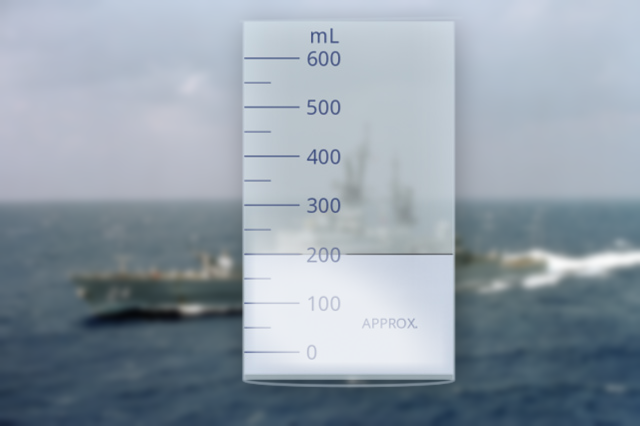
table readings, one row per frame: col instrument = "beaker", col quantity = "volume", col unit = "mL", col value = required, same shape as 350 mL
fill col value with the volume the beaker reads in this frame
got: 200 mL
